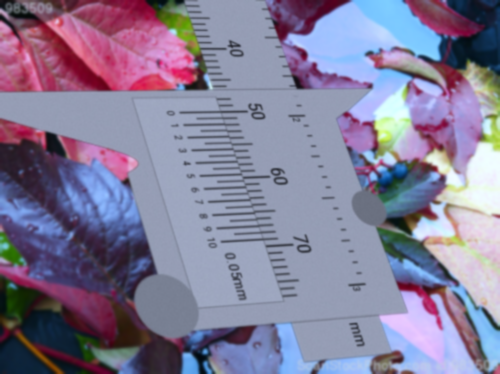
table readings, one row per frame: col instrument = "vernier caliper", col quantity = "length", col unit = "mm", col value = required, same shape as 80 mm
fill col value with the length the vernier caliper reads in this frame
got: 50.0 mm
